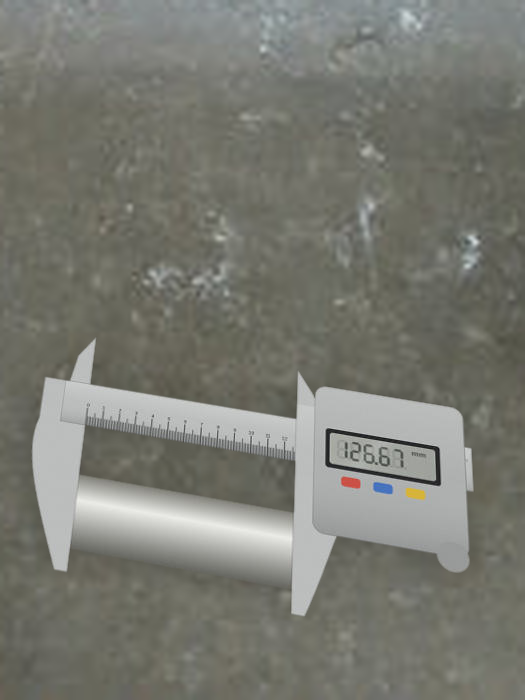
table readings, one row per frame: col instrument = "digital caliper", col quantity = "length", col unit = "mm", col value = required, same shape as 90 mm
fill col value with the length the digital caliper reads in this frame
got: 126.67 mm
